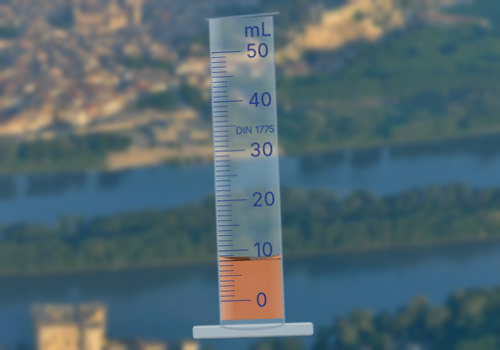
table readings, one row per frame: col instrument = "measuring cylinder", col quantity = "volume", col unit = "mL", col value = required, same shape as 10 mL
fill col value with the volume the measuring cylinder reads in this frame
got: 8 mL
